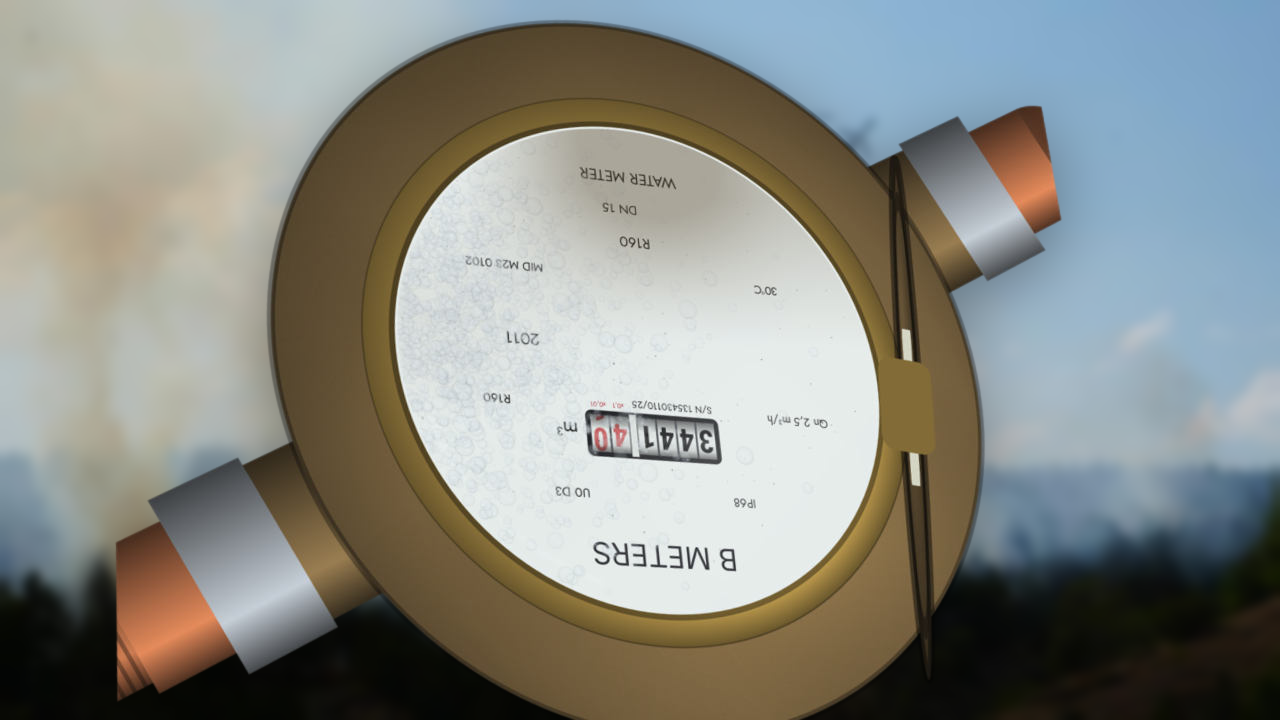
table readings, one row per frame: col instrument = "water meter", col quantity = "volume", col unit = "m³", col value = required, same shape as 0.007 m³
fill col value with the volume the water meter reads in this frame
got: 3441.40 m³
